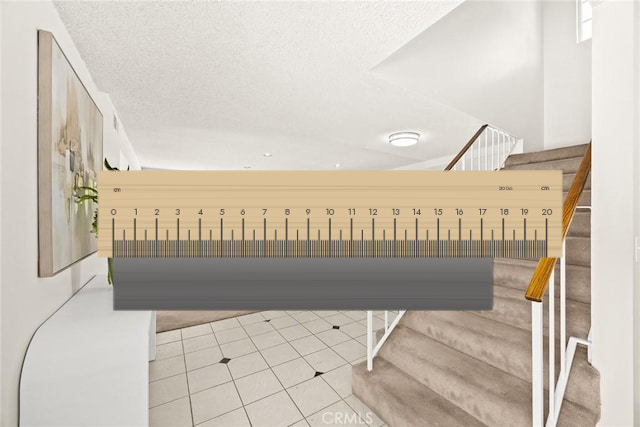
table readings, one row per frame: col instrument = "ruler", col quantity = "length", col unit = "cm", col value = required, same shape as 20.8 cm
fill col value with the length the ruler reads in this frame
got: 17.5 cm
